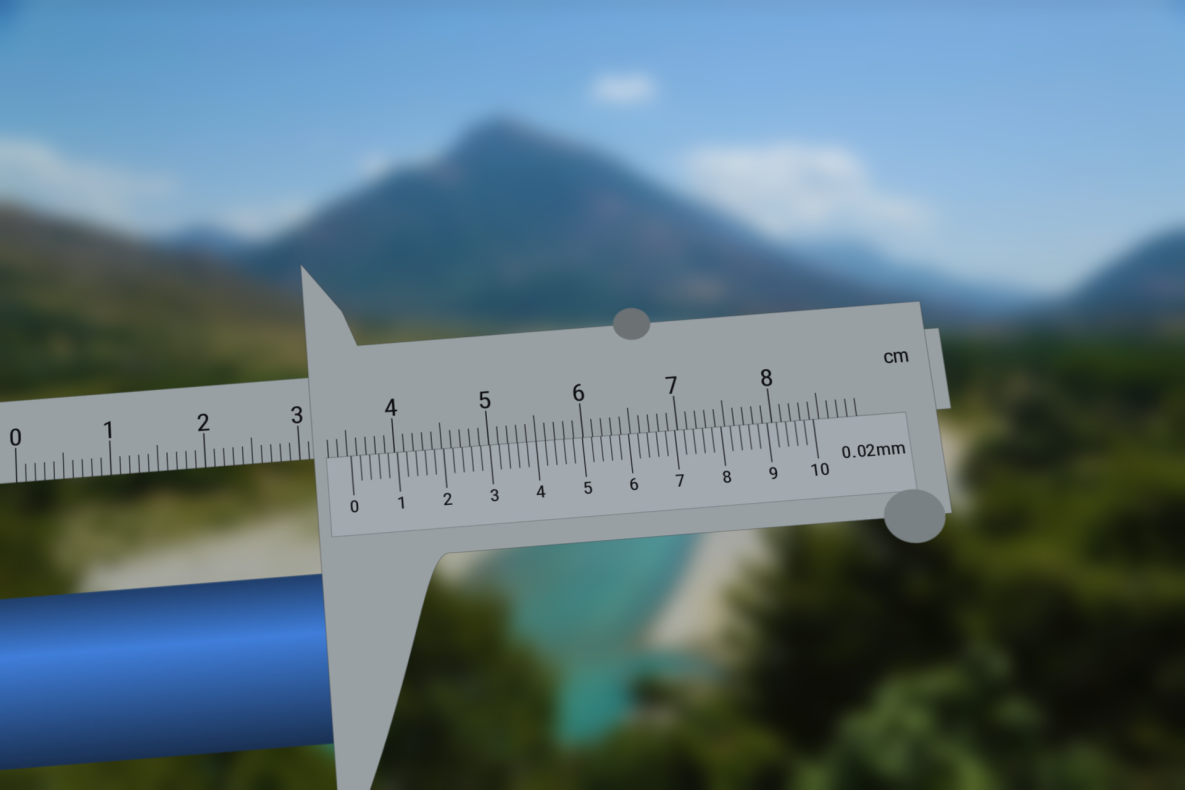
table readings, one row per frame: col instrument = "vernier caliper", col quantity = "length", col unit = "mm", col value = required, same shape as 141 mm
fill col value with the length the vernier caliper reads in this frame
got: 35.4 mm
